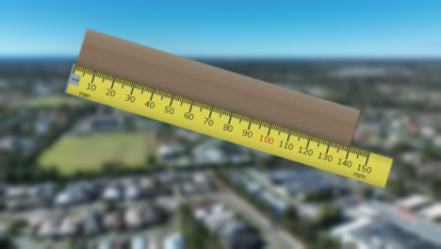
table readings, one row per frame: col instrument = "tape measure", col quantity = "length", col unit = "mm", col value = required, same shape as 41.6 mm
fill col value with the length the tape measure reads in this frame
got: 140 mm
